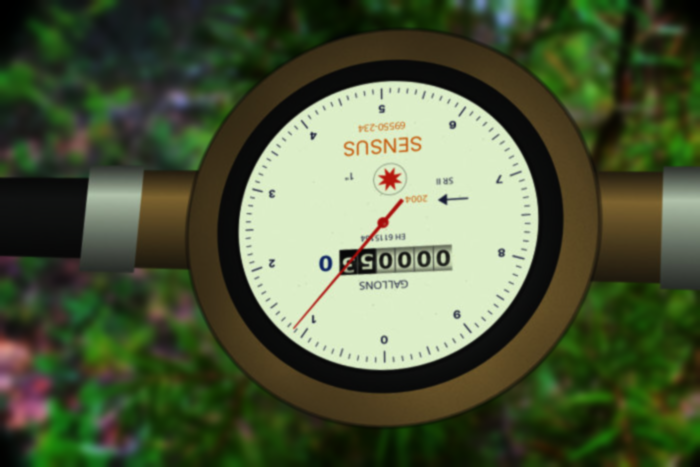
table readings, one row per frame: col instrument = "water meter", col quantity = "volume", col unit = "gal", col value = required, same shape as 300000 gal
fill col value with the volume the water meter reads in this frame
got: 531.1 gal
